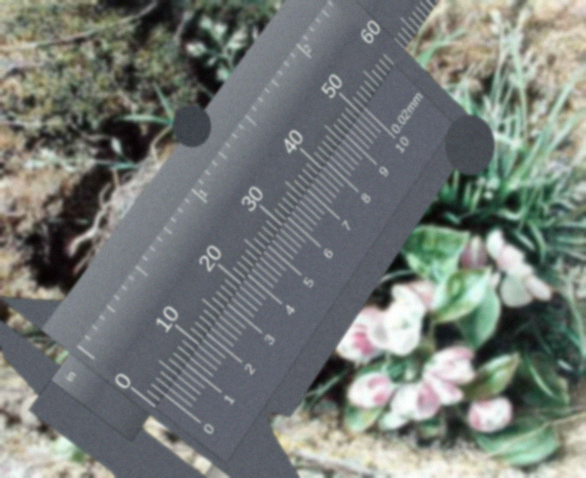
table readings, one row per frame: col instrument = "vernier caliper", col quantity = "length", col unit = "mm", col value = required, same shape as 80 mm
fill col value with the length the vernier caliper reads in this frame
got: 2.0 mm
